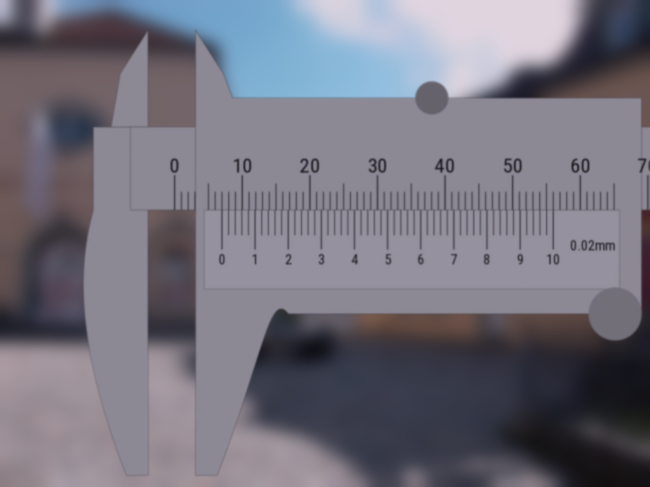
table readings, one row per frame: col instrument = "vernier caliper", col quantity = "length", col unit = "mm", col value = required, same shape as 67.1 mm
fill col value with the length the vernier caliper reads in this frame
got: 7.0 mm
